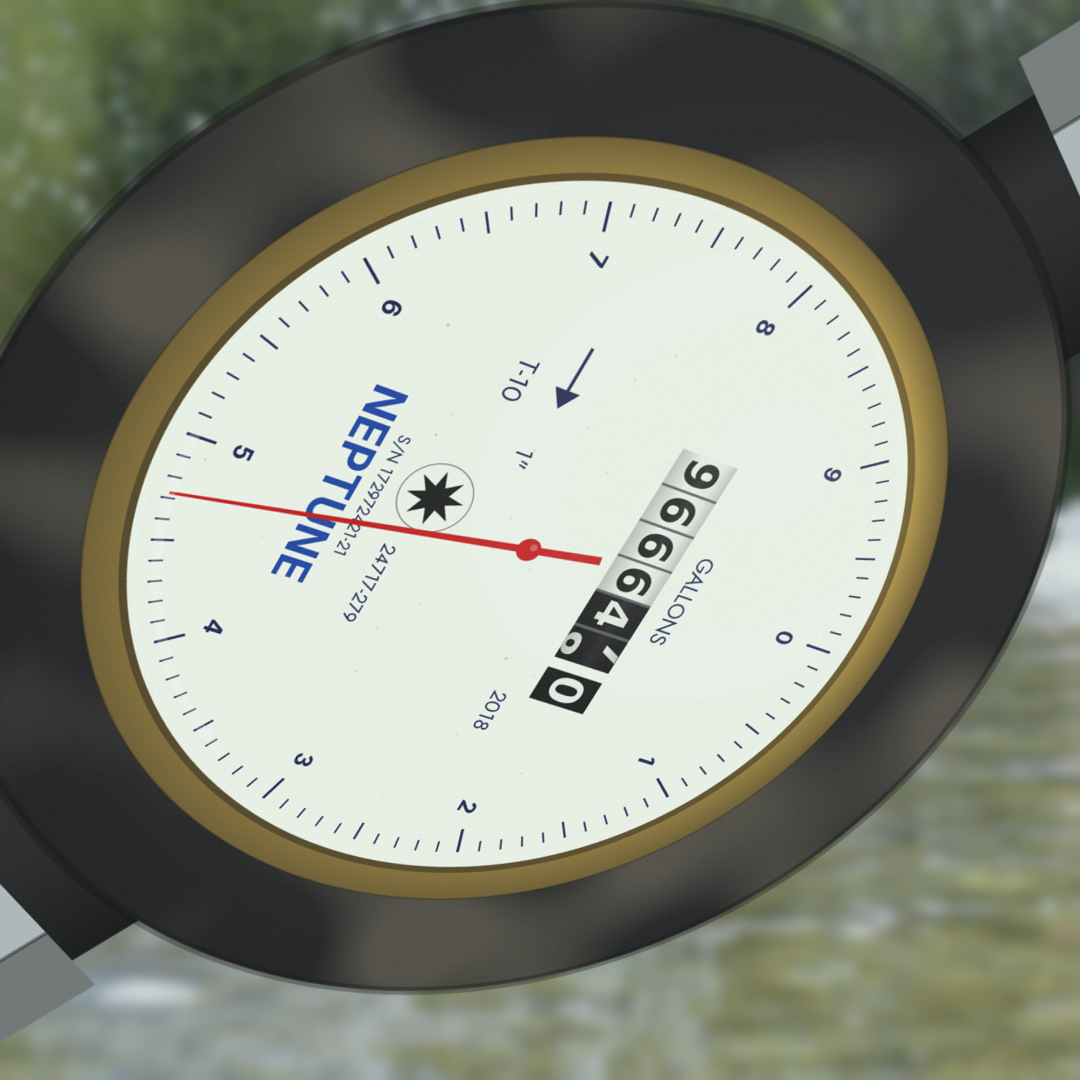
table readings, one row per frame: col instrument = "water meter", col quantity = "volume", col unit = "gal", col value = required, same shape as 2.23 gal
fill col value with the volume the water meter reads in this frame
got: 9666474.7 gal
